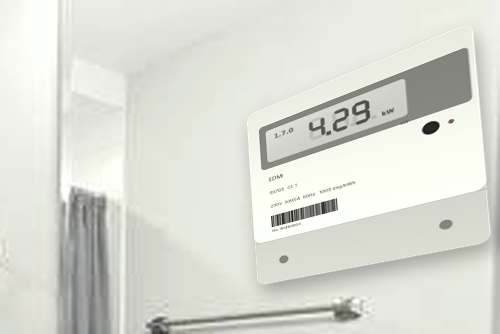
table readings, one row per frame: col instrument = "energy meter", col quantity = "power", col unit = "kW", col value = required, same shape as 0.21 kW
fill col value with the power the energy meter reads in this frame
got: 4.29 kW
